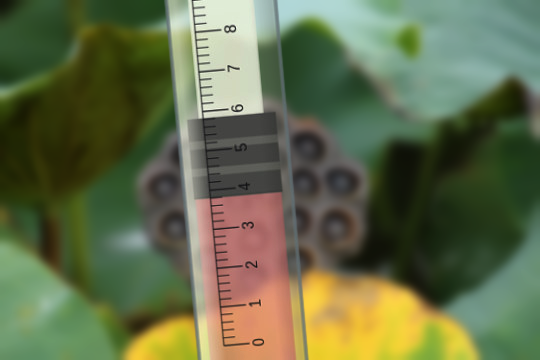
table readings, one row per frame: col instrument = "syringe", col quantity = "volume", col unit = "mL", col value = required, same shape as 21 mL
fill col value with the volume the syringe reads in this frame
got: 3.8 mL
